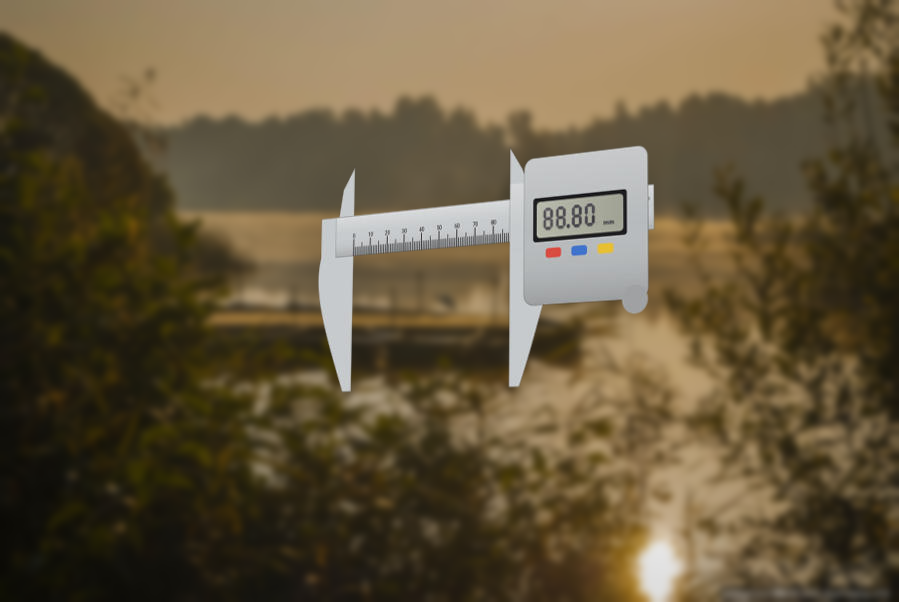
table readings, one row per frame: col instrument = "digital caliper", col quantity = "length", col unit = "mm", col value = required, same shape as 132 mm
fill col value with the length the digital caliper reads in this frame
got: 88.80 mm
